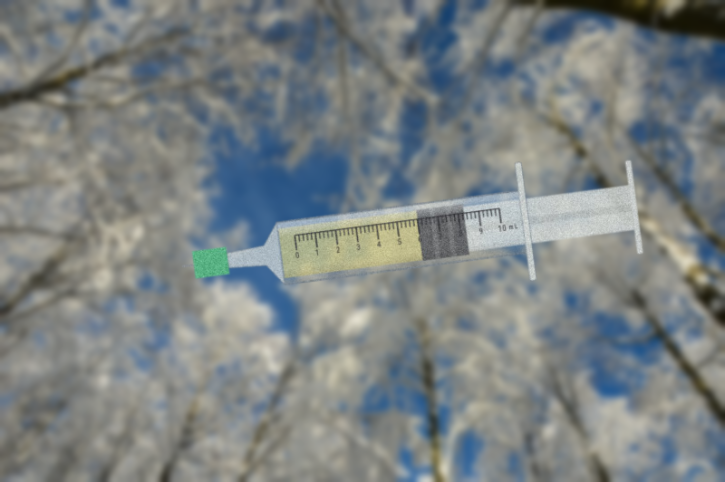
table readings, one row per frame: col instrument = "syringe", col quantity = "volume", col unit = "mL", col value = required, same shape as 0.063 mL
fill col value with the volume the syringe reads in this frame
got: 6 mL
